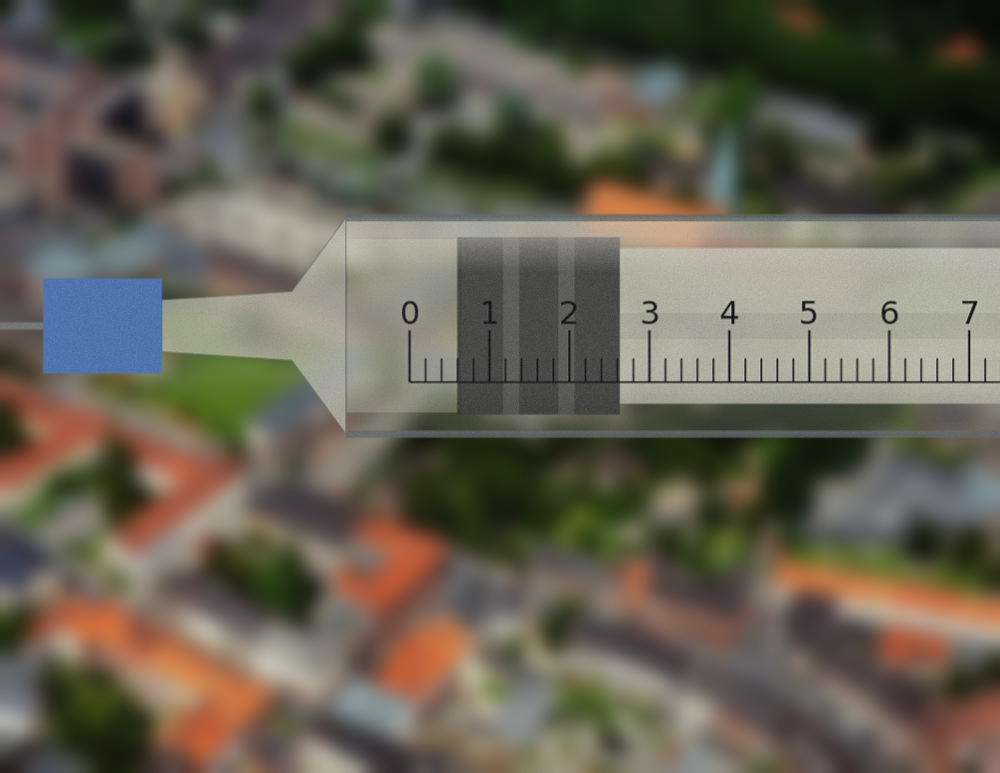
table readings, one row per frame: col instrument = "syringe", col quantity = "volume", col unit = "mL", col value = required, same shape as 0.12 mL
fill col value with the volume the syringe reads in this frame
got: 0.6 mL
